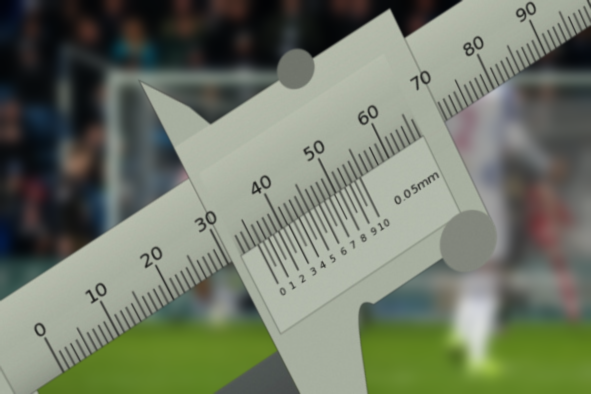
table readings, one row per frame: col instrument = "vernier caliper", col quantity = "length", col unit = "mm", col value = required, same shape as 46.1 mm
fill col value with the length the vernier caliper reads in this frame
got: 35.5 mm
